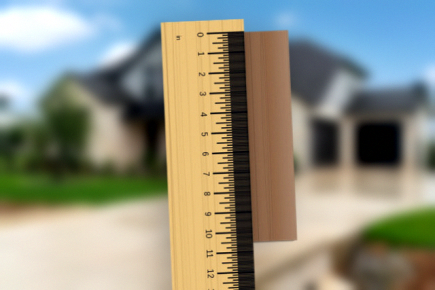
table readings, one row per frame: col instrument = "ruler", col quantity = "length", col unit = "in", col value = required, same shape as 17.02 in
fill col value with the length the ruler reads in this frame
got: 10.5 in
